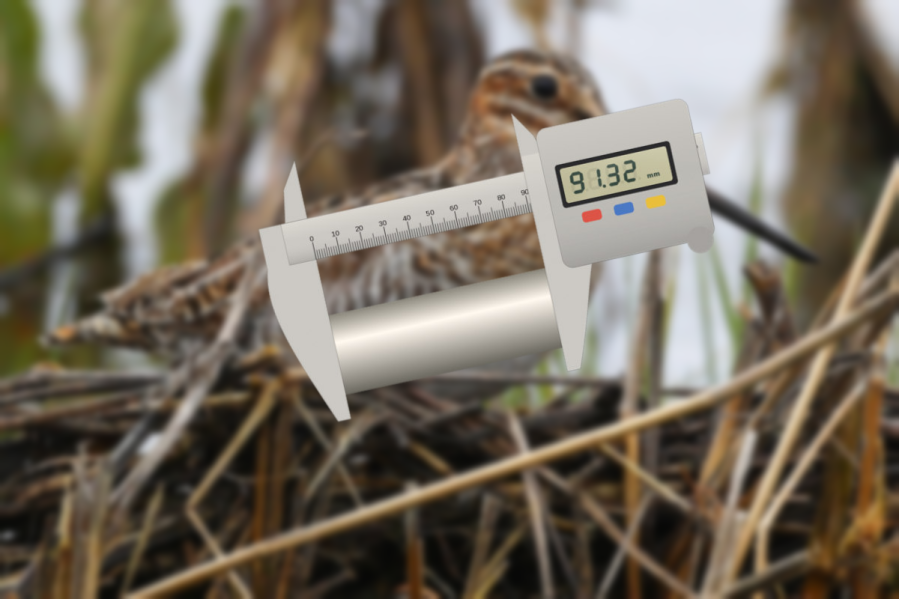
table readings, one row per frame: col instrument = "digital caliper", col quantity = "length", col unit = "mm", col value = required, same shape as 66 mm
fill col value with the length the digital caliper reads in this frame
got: 91.32 mm
